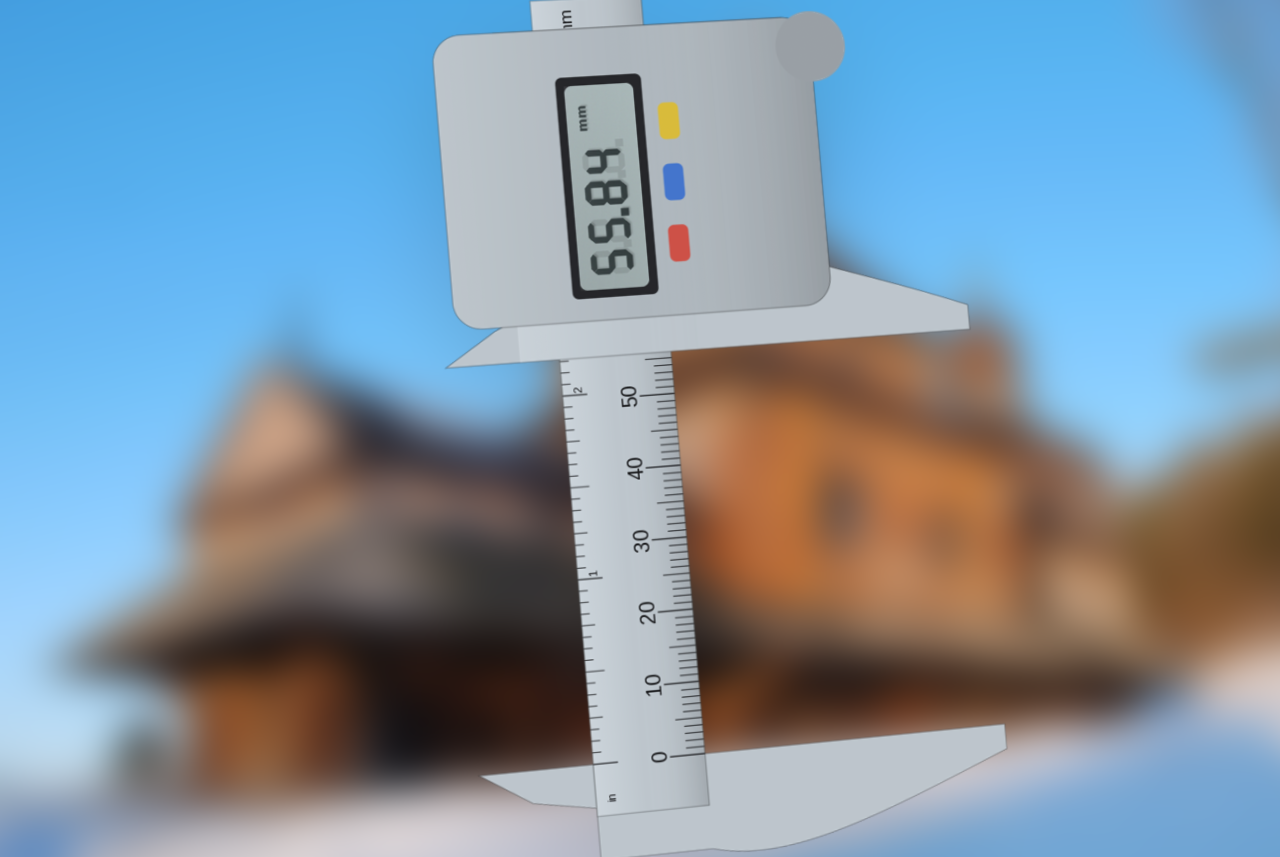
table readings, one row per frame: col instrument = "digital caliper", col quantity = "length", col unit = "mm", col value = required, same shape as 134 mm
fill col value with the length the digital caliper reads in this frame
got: 55.84 mm
